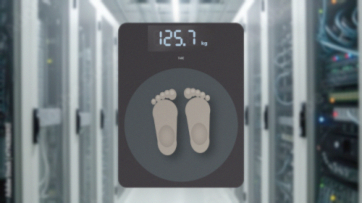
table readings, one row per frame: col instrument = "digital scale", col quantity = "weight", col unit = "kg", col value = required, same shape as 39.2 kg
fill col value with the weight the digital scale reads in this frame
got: 125.7 kg
